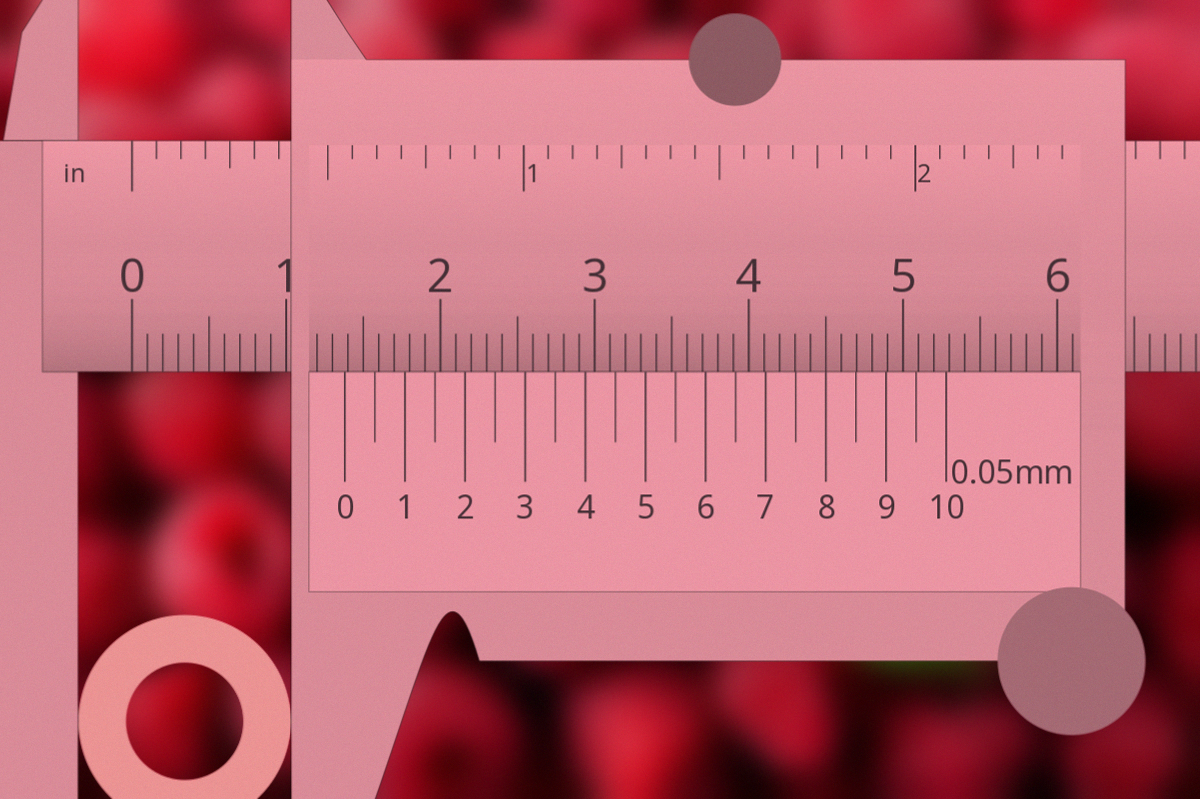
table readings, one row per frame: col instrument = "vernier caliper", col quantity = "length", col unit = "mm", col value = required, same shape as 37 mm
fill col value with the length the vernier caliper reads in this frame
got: 13.8 mm
